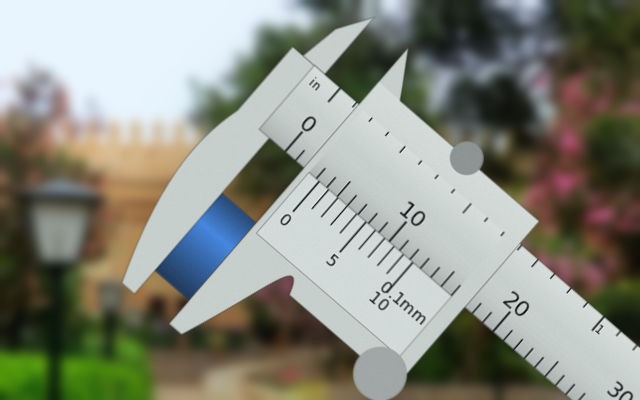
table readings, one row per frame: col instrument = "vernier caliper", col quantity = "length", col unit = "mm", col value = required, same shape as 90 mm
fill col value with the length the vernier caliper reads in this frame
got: 3.3 mm
